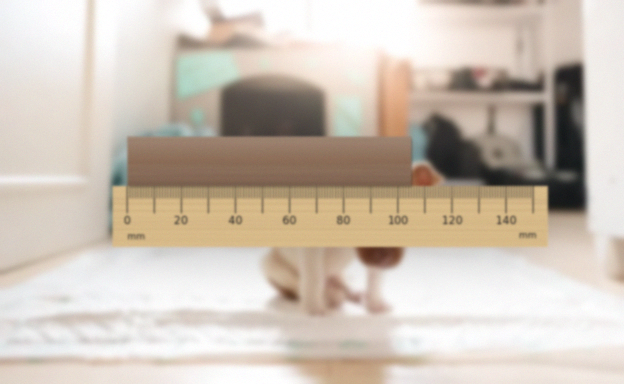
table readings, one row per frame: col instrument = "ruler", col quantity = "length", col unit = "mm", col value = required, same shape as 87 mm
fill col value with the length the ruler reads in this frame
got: 105 mm
